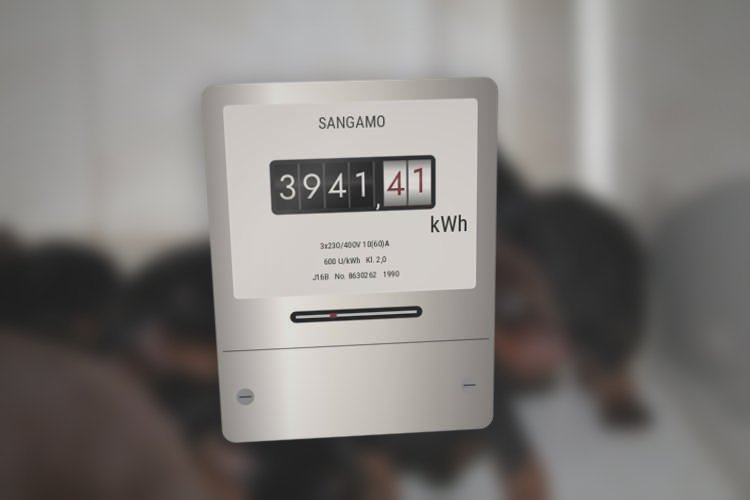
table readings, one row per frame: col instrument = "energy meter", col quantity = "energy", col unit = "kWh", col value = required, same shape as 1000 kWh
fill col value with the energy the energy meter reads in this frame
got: 3941.41 kWh
